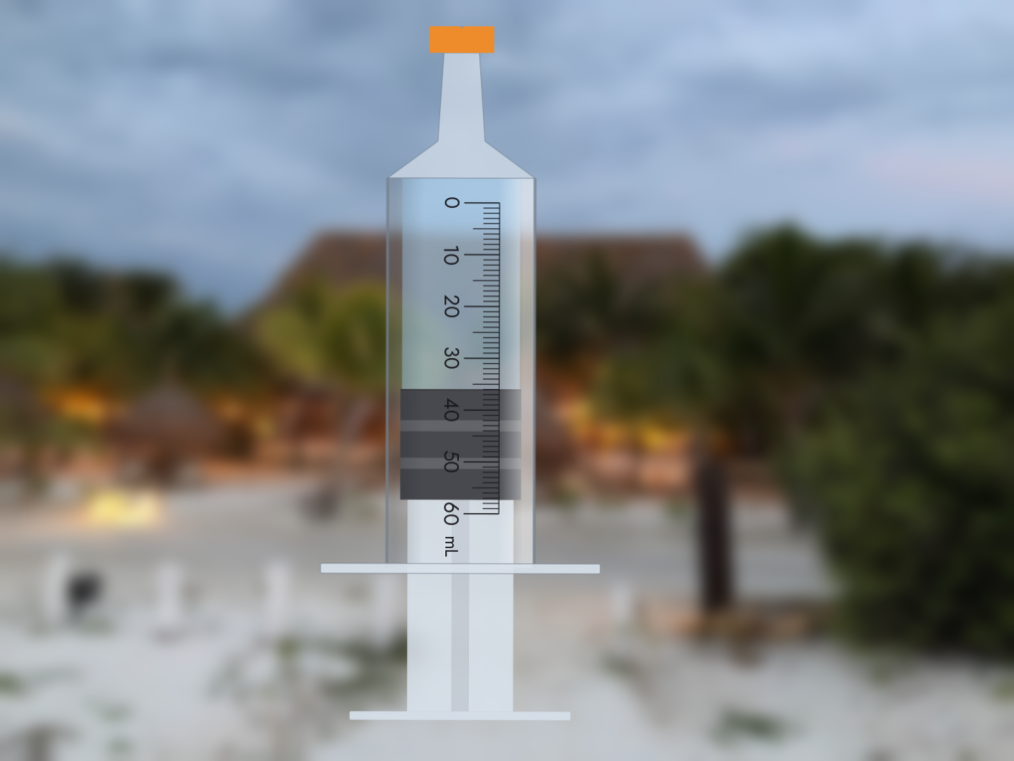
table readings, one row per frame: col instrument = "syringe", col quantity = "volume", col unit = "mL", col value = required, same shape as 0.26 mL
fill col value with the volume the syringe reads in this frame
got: 36 mL
